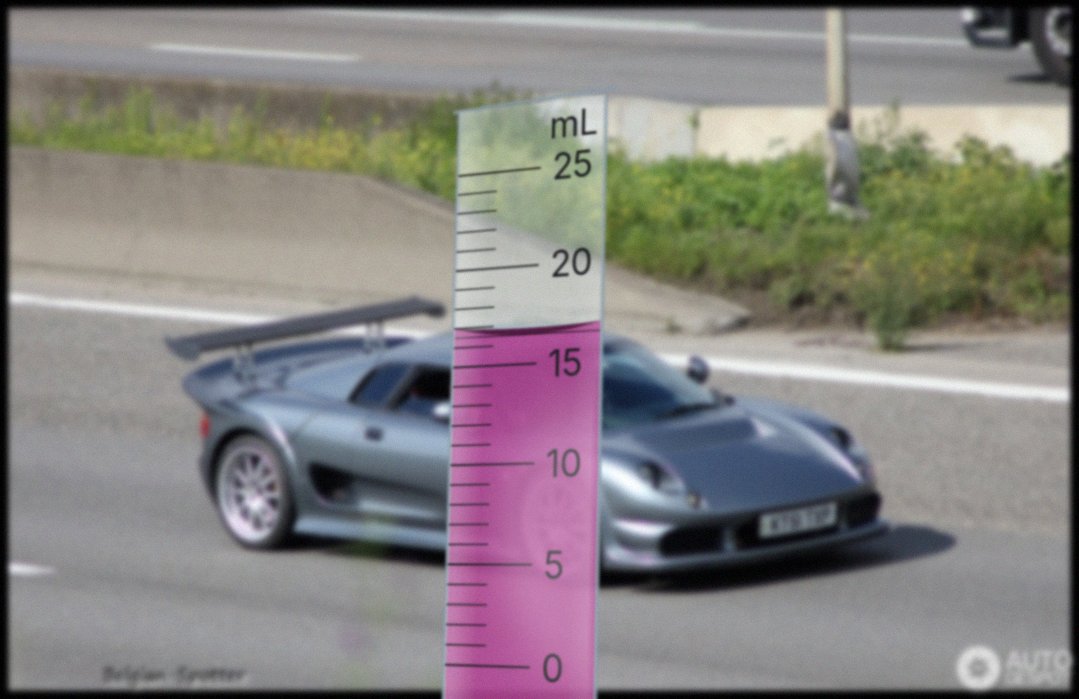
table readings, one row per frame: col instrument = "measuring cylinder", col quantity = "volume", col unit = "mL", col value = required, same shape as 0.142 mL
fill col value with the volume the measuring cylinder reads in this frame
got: 16.5 mL
